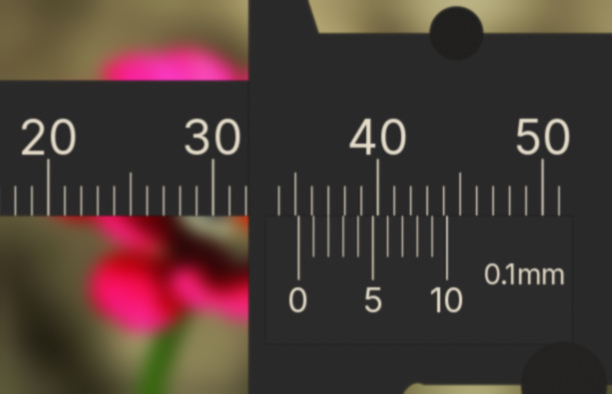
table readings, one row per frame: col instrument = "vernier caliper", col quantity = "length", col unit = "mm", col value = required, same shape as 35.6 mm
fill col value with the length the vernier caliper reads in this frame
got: 35.2 mm
